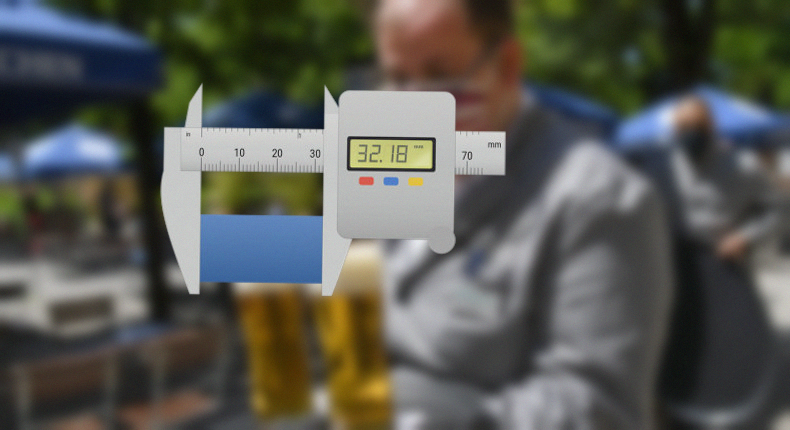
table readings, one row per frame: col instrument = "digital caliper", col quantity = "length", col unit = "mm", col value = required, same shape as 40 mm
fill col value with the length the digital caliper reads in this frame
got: 32.18 mm
